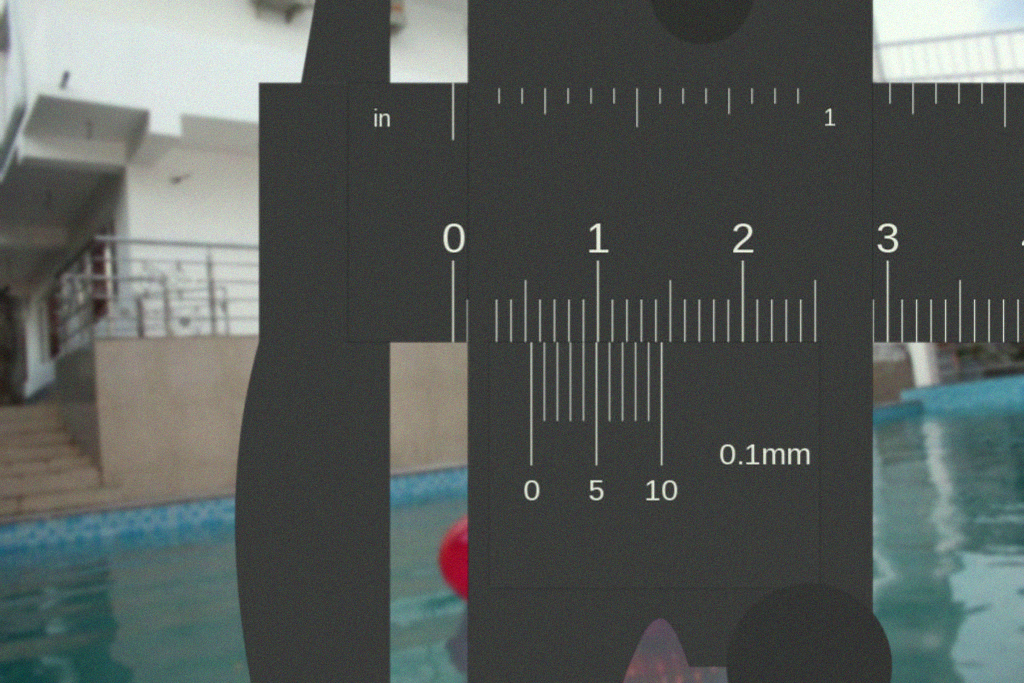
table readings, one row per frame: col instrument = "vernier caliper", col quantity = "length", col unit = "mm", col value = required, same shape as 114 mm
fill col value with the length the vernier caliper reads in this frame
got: 5.4 mm
